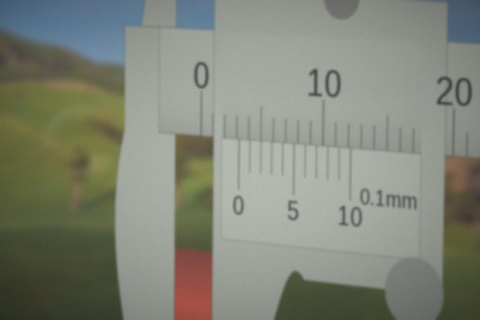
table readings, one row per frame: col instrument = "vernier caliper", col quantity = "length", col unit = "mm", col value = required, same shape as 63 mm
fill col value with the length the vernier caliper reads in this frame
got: 3.2 mm
